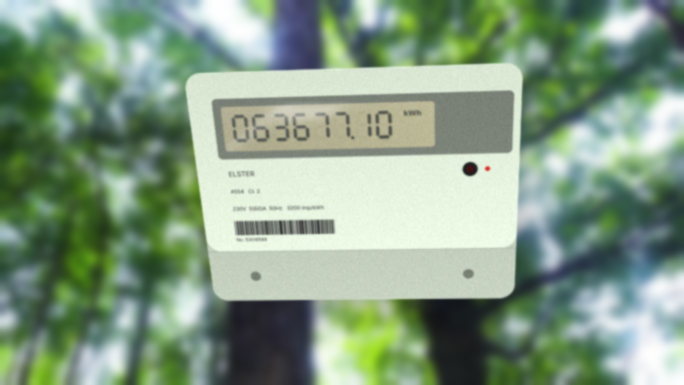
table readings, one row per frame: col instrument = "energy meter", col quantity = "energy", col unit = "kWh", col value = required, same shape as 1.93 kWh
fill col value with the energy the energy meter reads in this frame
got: 63677.10 kWh
